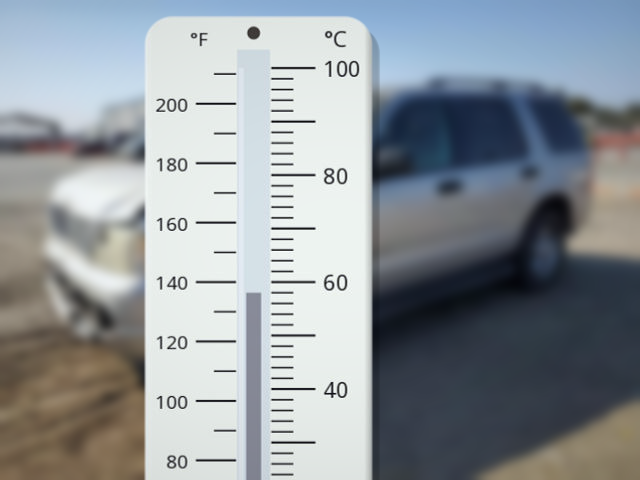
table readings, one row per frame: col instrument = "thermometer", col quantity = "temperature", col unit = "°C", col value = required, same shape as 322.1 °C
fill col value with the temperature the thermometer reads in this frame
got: 58 °C
